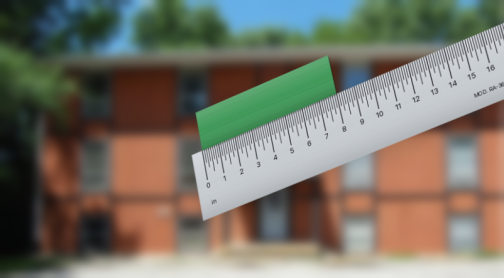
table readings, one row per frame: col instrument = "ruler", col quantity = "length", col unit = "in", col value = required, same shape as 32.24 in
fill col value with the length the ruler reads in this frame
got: 8 in
